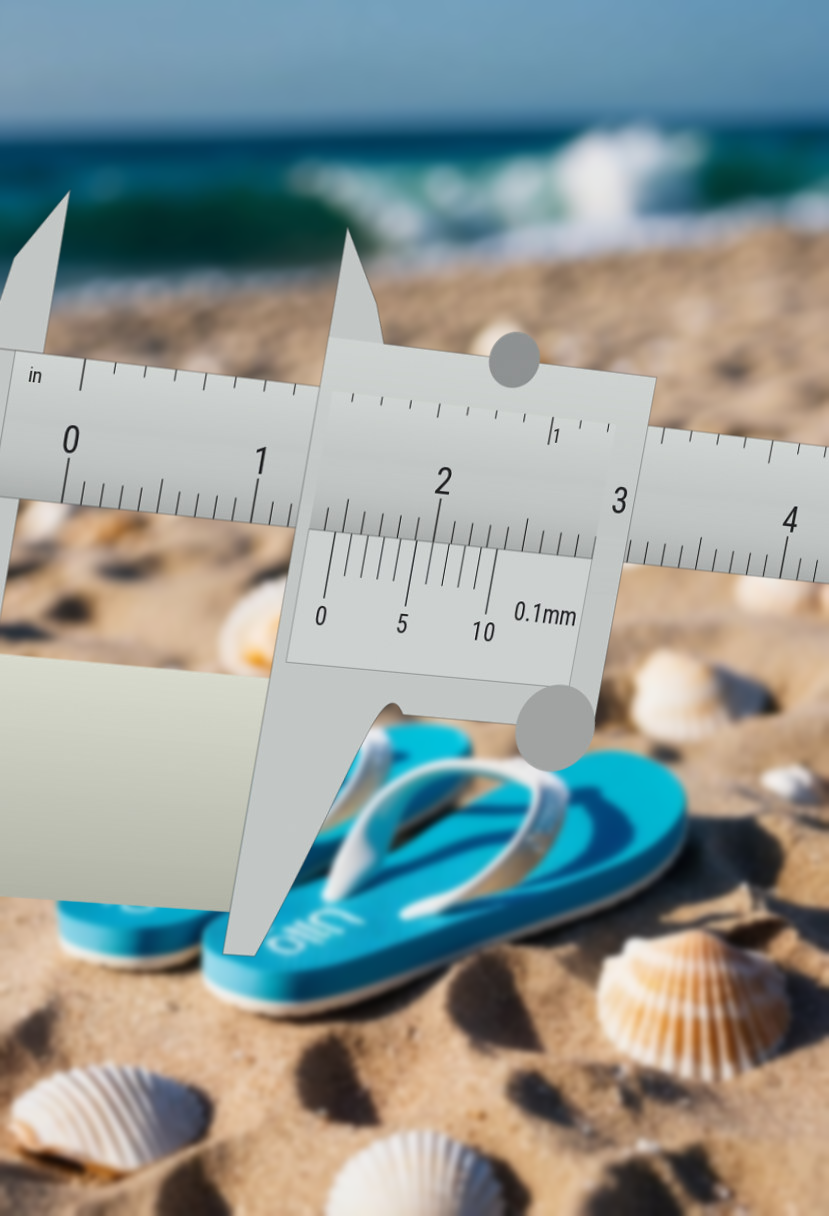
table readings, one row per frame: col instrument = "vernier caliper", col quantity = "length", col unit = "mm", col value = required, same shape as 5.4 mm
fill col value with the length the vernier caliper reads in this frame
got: 14.6 mm
